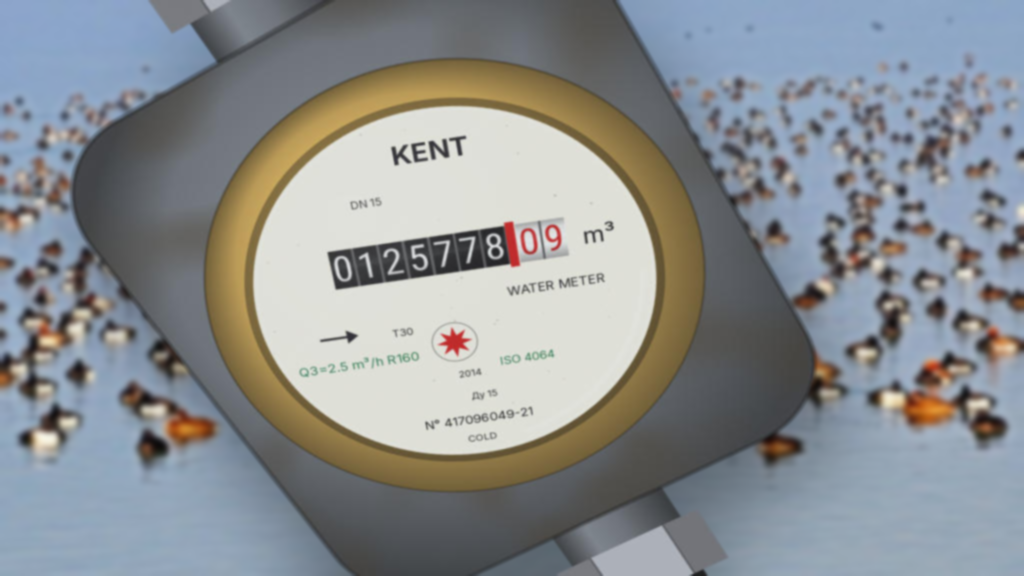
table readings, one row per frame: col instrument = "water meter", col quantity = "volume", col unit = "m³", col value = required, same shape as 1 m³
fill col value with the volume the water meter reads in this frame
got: 125778.09 m³
